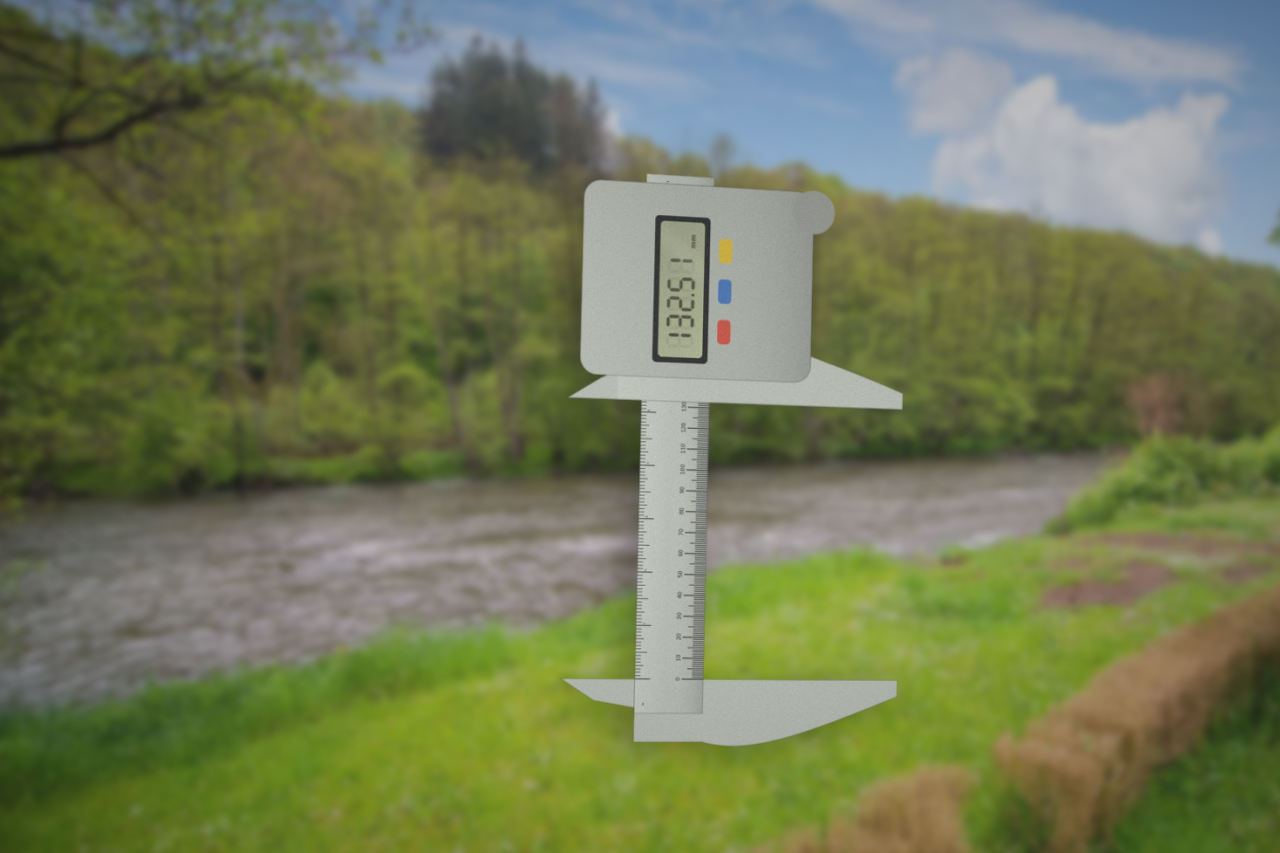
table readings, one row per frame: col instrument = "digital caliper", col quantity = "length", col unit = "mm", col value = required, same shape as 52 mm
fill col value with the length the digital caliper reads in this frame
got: 132.51 mm
